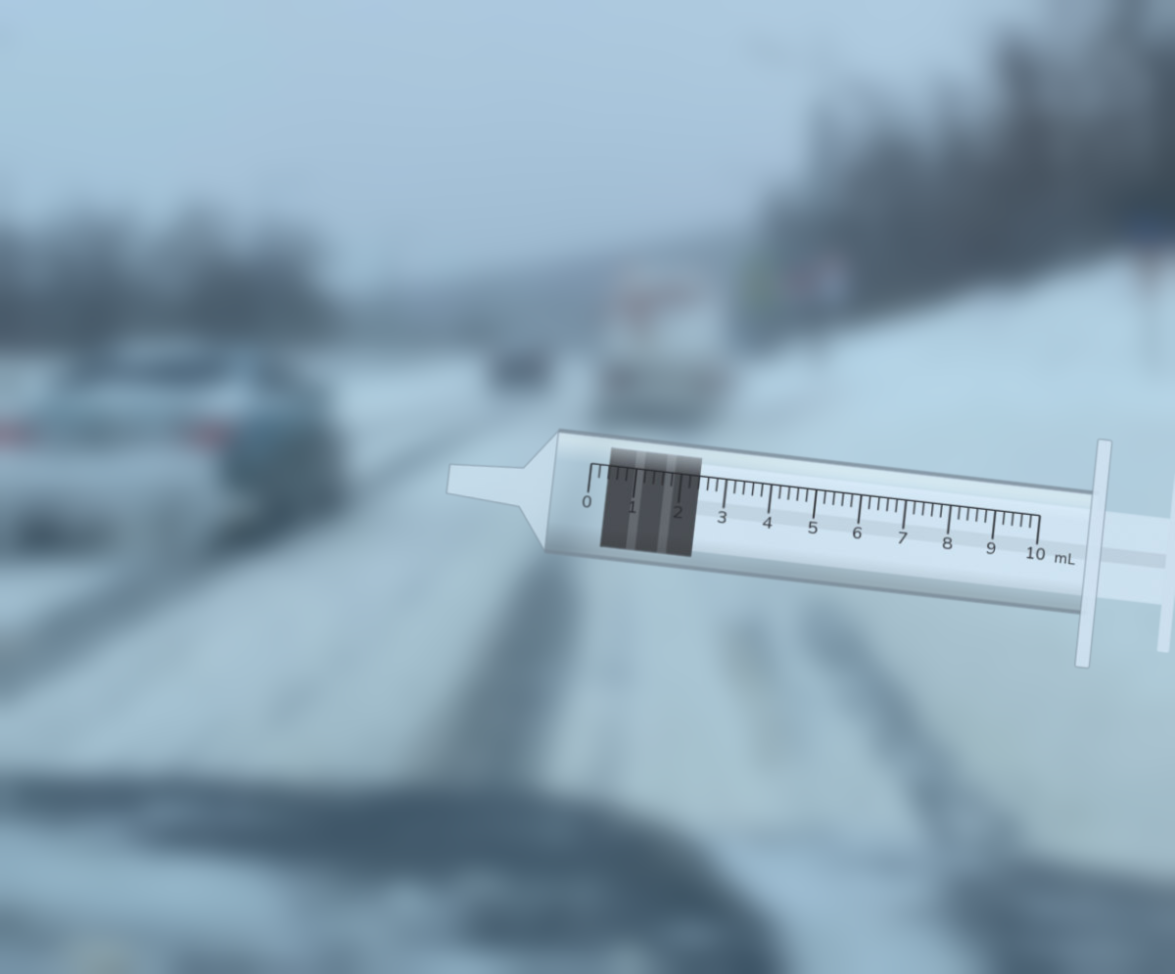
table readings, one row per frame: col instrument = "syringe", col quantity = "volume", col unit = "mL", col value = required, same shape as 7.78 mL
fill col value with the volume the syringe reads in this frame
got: 0.4 mL
